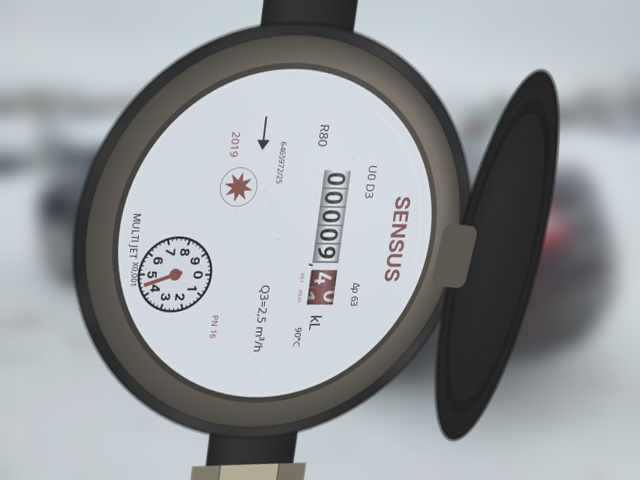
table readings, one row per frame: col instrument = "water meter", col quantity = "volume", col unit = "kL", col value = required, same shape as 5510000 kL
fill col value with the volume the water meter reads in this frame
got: 9.404 kL
